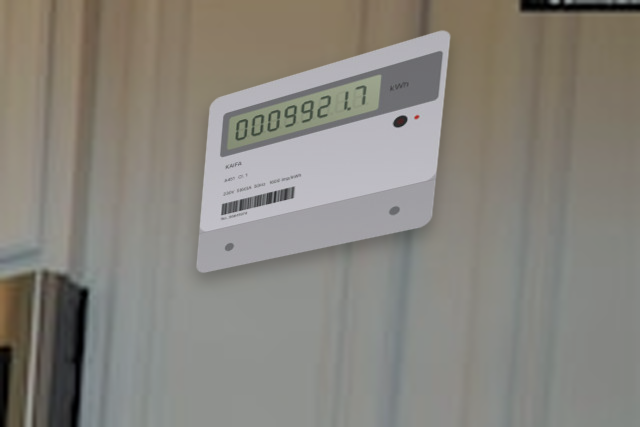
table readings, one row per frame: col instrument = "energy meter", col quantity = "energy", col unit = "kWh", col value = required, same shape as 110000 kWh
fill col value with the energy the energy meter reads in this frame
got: 9921.7 kWh
